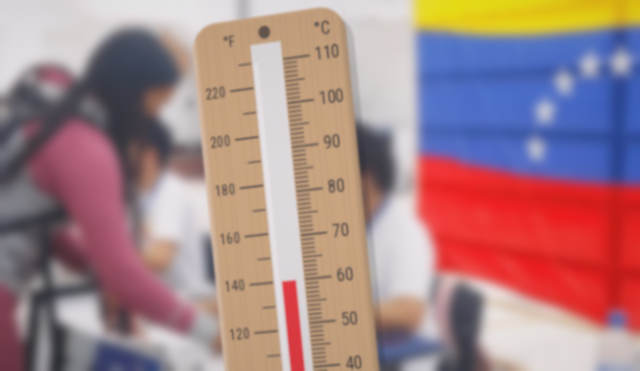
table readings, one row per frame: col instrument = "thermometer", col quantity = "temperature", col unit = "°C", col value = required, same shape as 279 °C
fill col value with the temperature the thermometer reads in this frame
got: 60 °C
